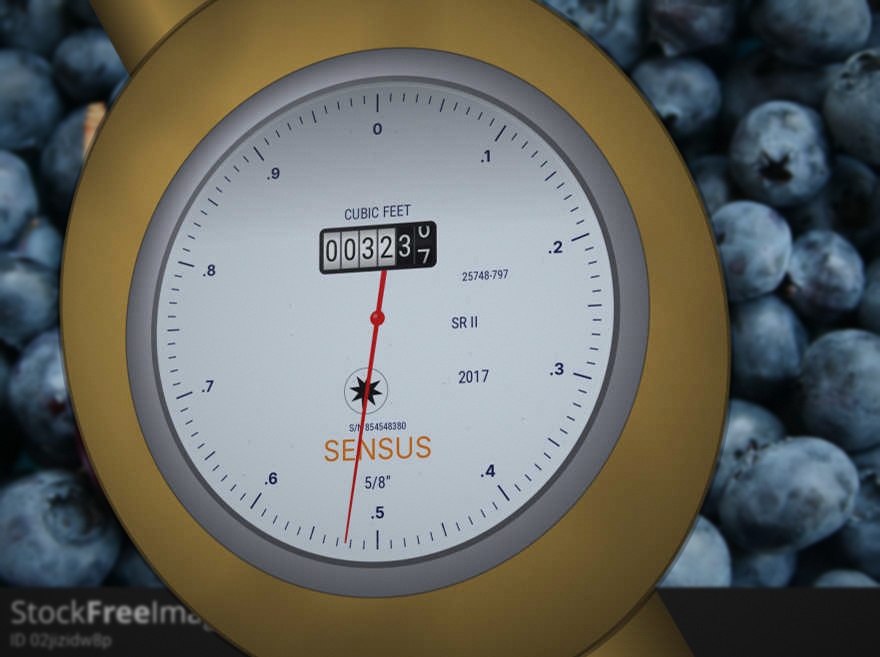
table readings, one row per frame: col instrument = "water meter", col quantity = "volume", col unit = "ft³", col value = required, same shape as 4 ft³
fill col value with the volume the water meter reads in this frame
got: 3236.52 ft³
